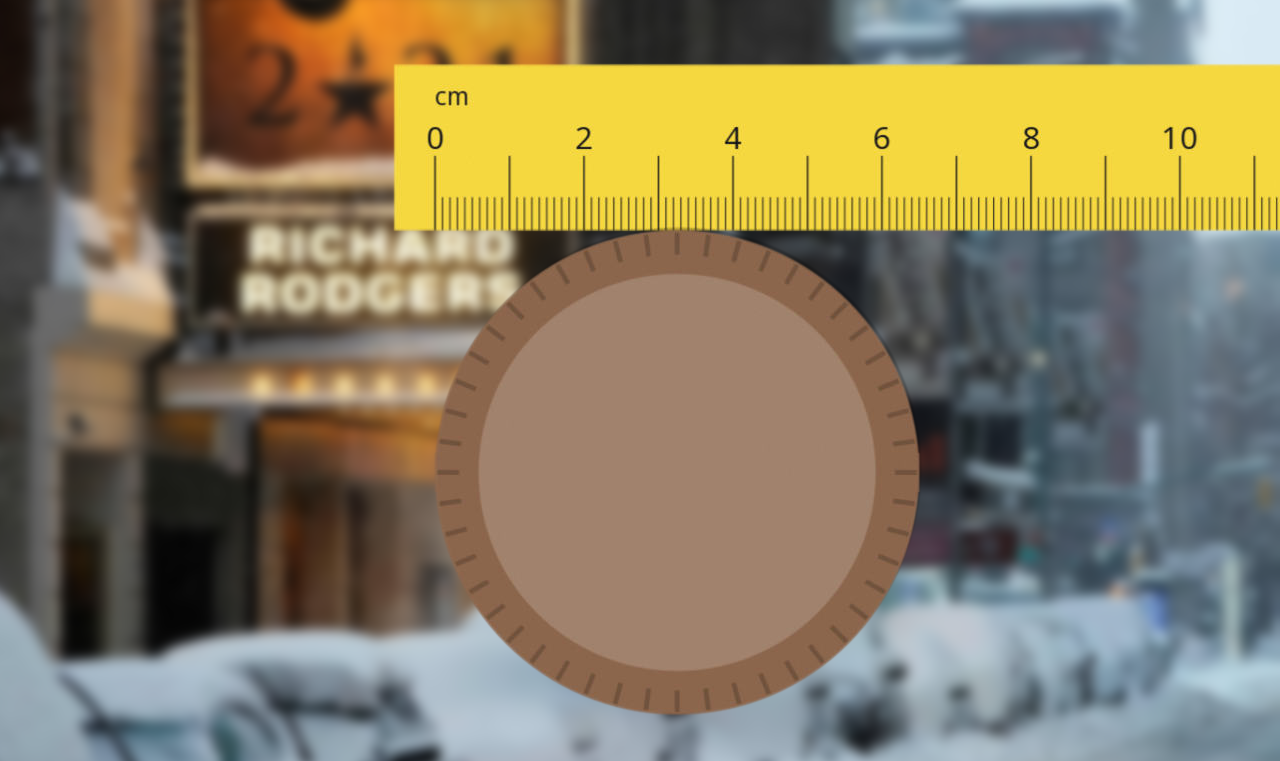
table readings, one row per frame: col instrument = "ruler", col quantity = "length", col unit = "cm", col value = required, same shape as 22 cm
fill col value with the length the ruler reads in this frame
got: 6.5 cm
